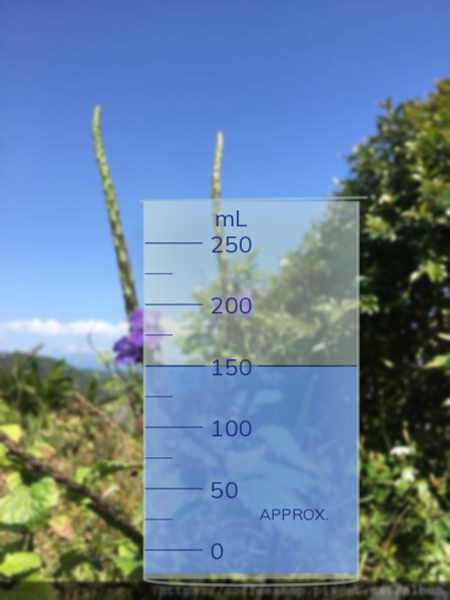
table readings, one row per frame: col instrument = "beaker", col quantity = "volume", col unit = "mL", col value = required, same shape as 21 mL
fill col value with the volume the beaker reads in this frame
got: 150 mL
